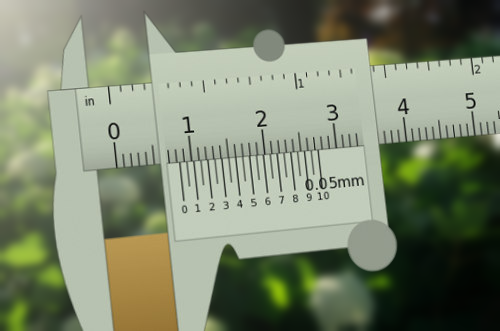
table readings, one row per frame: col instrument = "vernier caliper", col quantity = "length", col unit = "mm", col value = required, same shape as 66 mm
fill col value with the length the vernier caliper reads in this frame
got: 8.4 mm
